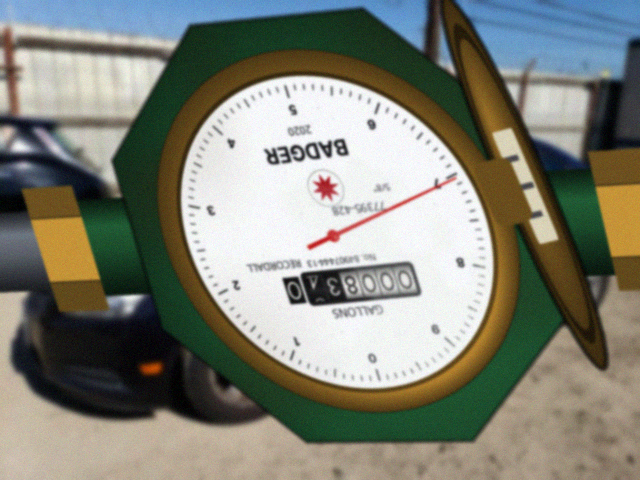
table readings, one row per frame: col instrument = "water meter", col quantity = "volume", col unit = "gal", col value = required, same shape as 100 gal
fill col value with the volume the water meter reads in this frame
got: 8337.0 gal
